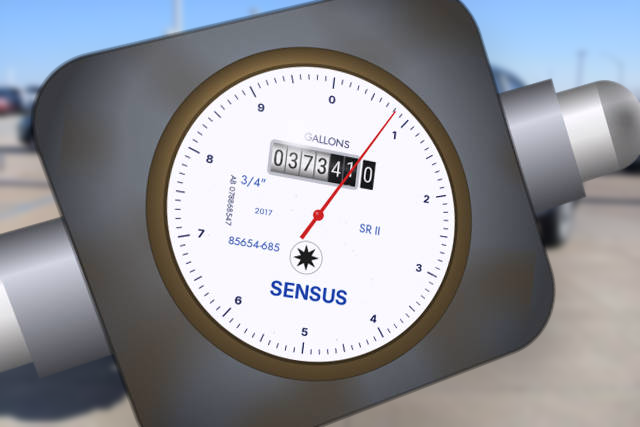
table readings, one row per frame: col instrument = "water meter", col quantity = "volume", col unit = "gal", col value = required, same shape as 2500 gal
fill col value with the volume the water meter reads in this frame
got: 373410.8 gal
